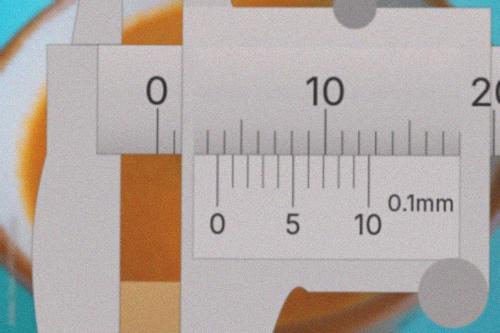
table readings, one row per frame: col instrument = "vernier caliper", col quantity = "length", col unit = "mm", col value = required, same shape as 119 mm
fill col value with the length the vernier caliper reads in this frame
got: 3.6 mm
